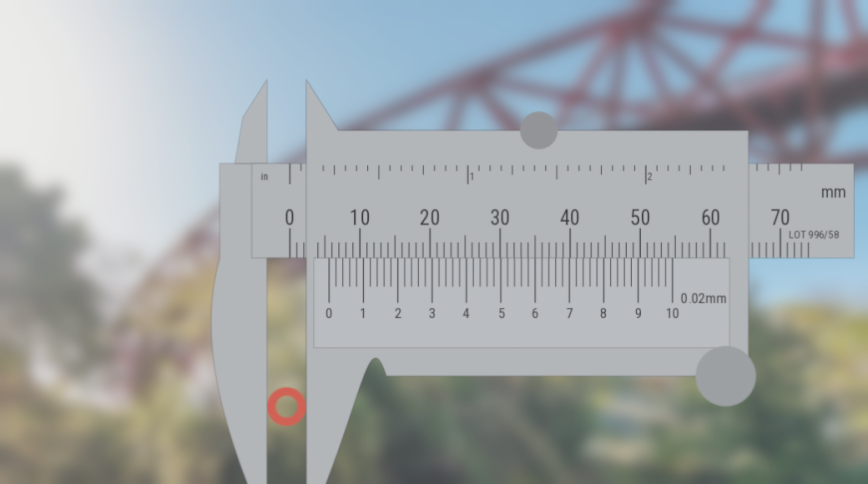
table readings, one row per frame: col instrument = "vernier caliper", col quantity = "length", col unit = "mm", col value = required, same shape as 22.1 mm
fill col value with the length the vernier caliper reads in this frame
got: 5.6 mm
